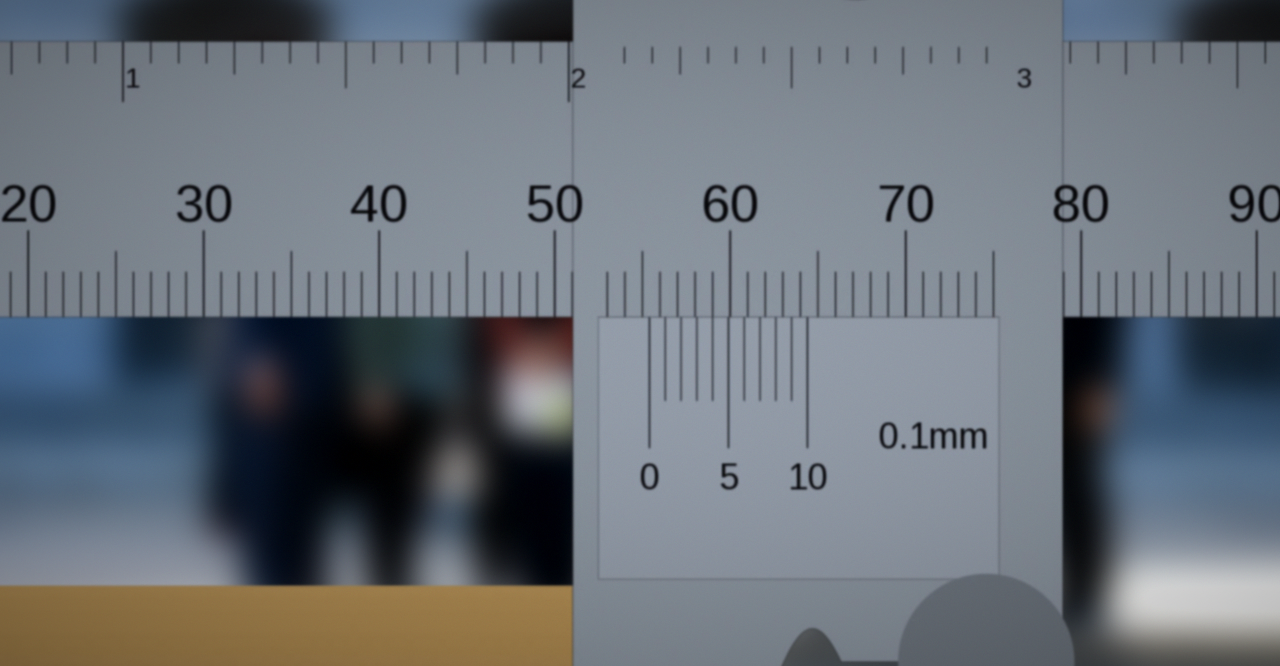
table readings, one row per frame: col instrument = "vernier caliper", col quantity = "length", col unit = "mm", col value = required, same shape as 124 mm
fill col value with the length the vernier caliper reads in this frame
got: 55.4 mm
